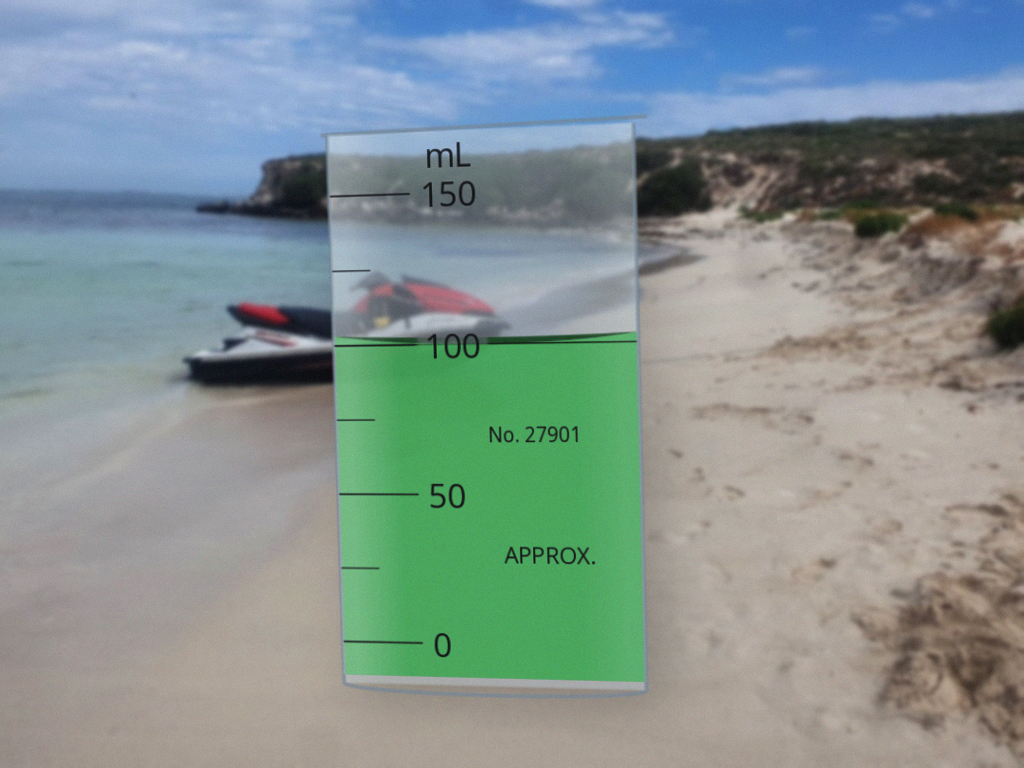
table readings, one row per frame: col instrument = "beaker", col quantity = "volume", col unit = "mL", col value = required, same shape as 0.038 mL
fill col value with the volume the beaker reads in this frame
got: 100 mL
